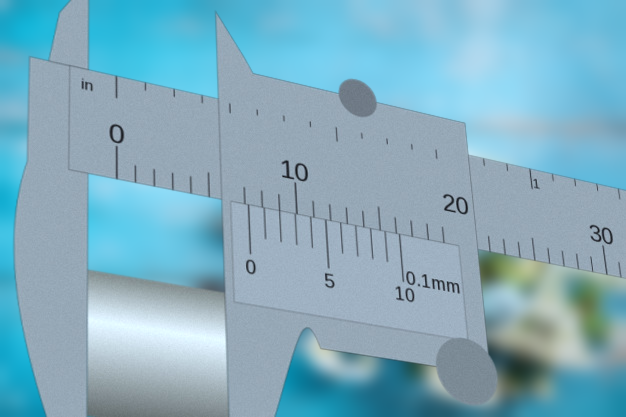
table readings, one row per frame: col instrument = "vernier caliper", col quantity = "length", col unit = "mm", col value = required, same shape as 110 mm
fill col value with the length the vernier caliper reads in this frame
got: 7.2 mm
